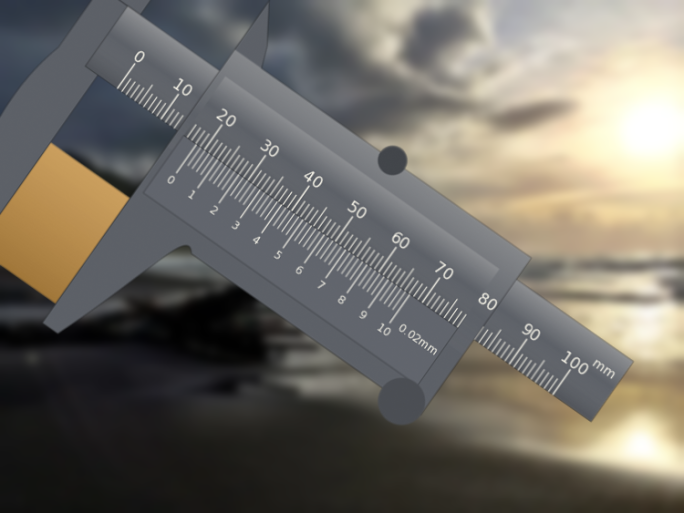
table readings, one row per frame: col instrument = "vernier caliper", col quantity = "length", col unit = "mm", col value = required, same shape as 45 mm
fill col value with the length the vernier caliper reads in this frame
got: 18.2 mm
